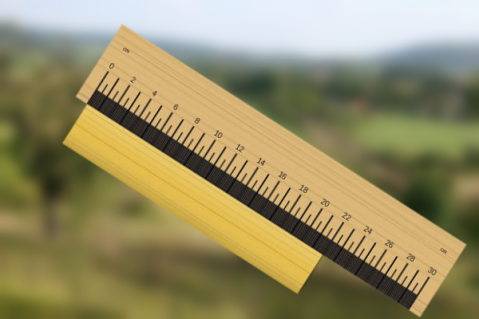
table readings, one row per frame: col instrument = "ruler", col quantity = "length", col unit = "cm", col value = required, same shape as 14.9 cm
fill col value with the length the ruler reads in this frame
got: 22 cm
